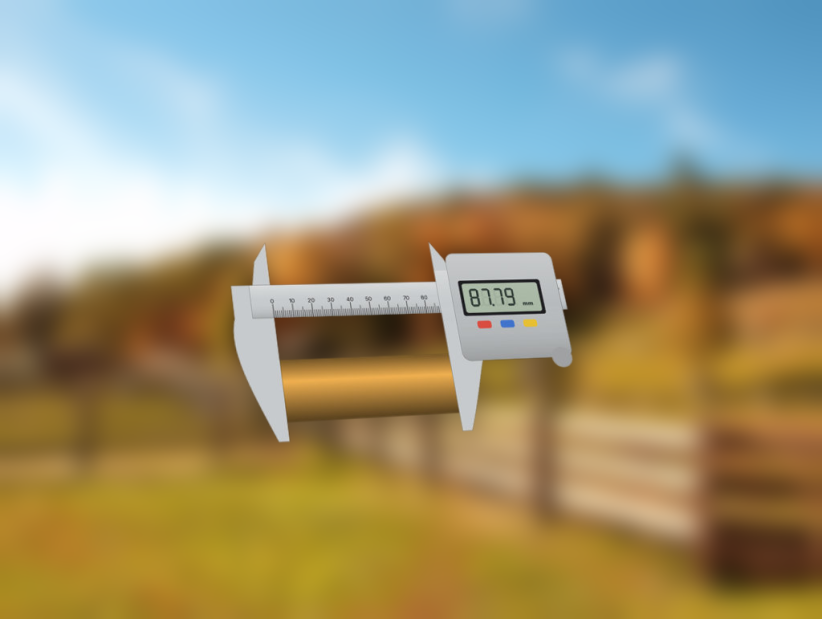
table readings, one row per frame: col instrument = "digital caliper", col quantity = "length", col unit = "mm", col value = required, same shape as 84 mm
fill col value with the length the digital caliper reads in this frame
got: 87.79 mm
